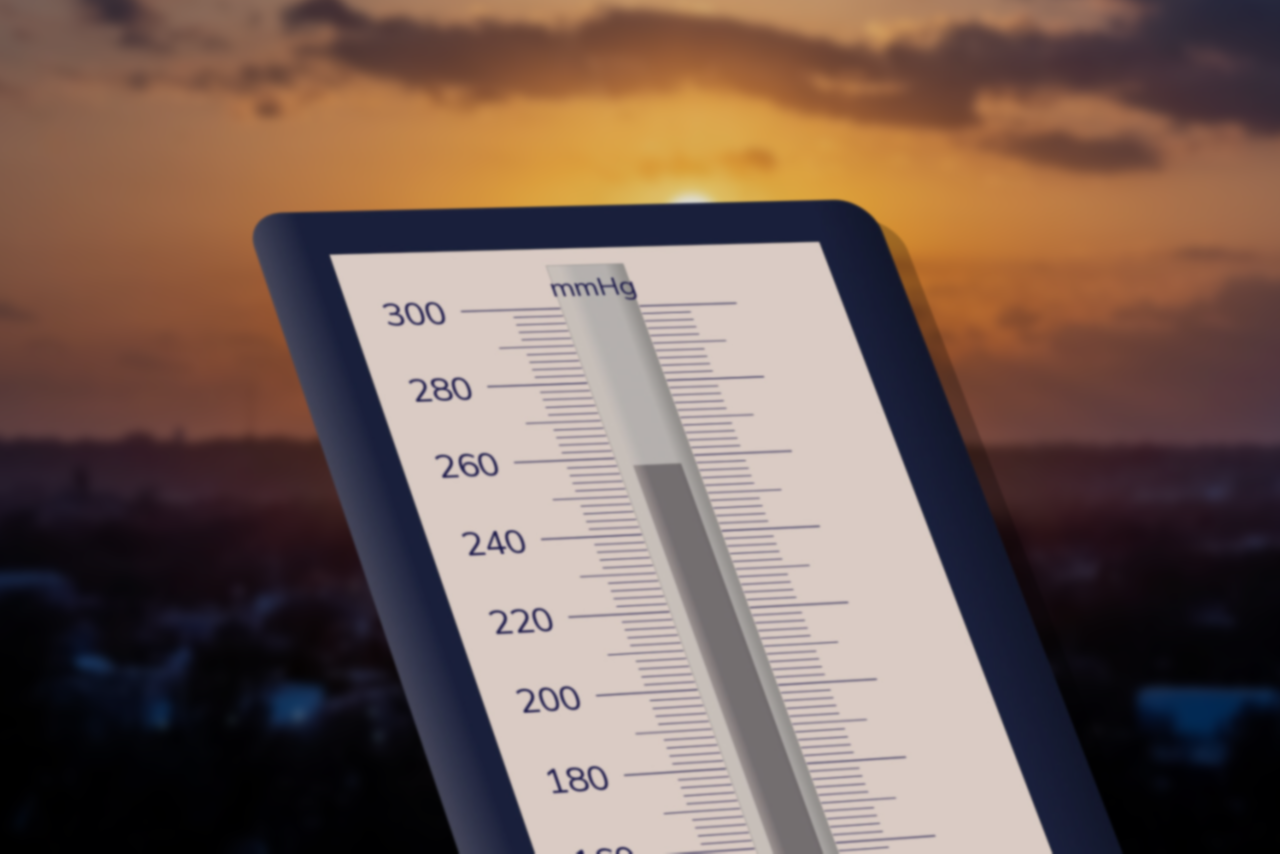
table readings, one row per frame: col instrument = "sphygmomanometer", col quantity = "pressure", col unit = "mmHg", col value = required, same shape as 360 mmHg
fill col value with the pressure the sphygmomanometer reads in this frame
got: 258 mmHg
